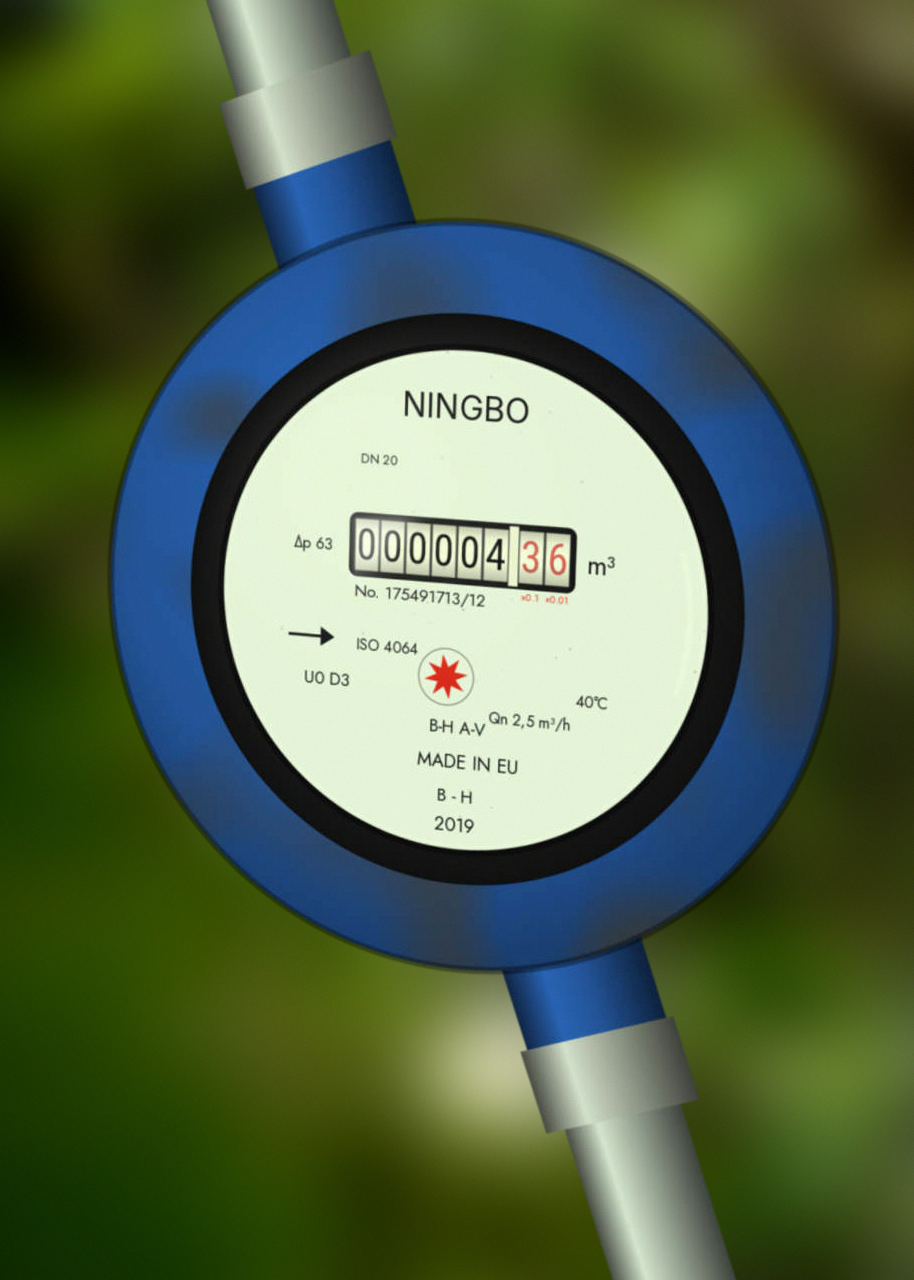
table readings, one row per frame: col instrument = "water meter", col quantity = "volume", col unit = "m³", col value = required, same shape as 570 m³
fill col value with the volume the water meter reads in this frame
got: 4.36 m³
